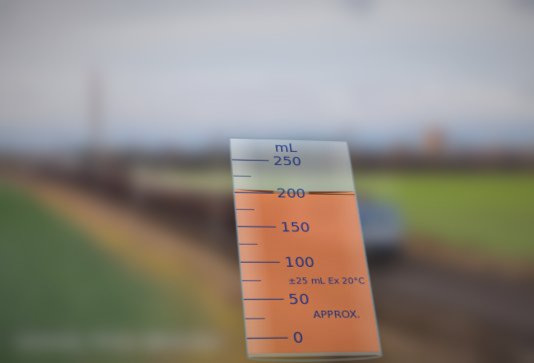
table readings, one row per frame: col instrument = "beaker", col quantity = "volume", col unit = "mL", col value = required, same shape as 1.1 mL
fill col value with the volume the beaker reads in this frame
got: 200 mL
